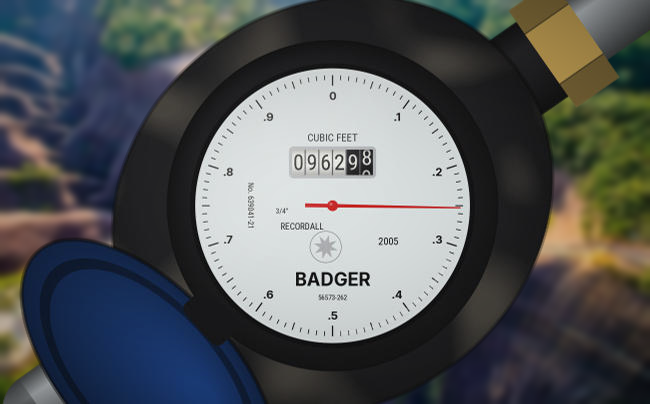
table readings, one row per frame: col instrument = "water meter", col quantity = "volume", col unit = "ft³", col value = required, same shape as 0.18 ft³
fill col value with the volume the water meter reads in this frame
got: 96298.25 ft³
